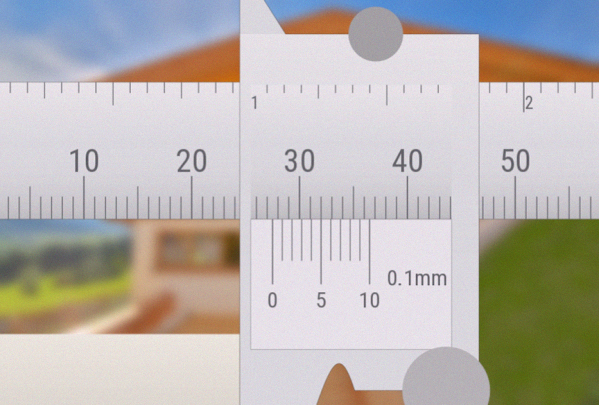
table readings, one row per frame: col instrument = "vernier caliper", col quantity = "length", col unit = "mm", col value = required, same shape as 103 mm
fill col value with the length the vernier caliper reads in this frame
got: 27.5 mm
